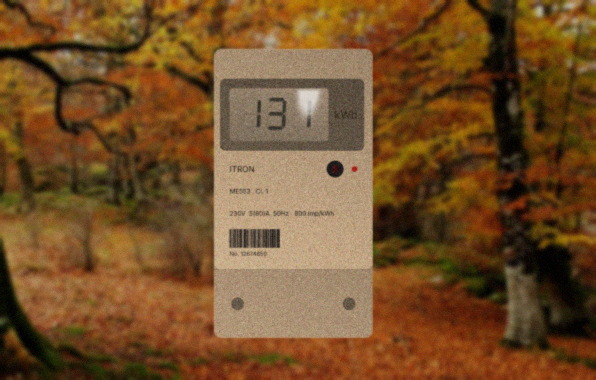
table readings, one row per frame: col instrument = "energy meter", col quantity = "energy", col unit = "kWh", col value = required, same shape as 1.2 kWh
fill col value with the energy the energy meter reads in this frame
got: 131 kWh
